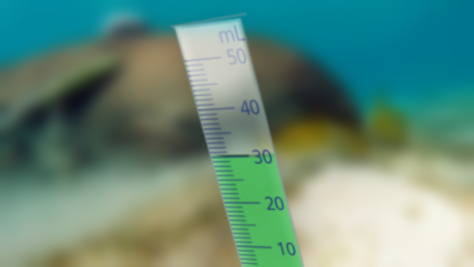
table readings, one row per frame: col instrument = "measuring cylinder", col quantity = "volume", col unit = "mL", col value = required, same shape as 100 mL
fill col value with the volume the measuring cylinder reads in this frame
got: 30 mL
